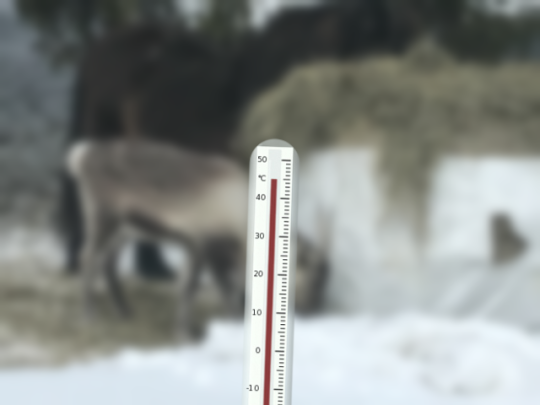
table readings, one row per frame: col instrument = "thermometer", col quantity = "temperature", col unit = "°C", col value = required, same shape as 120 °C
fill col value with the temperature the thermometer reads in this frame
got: 45 °C
